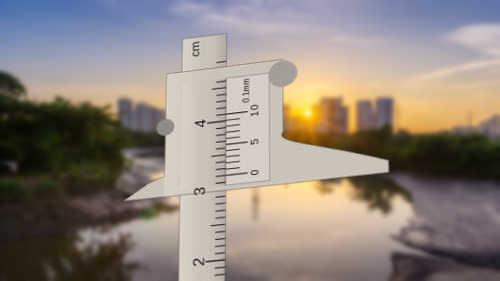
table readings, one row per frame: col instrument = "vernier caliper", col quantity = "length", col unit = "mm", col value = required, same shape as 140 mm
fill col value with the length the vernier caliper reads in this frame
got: 32.0 mm
